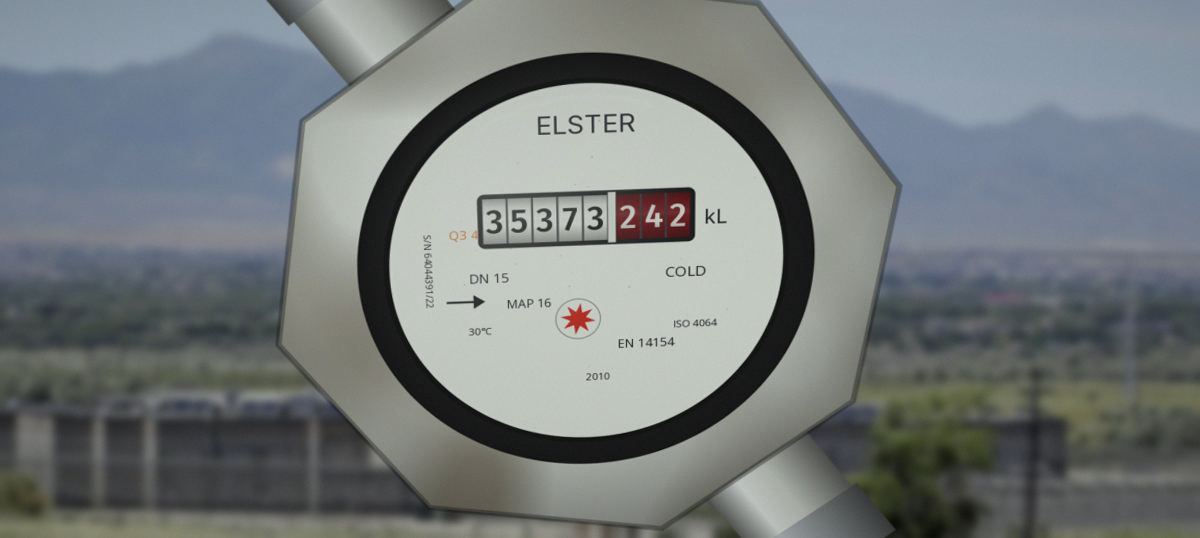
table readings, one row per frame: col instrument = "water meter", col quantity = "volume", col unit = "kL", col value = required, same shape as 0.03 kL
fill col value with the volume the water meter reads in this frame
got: 35373.242 kL
